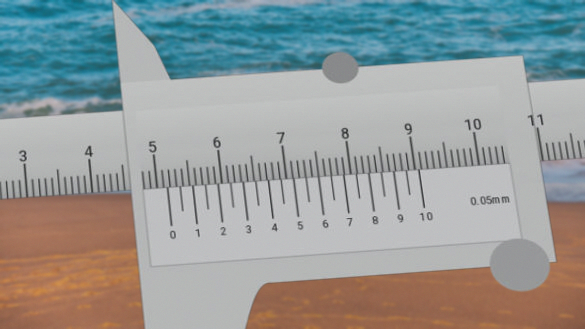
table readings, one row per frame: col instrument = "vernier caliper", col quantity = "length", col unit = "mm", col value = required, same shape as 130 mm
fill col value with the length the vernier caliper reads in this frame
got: 51.6 mm
